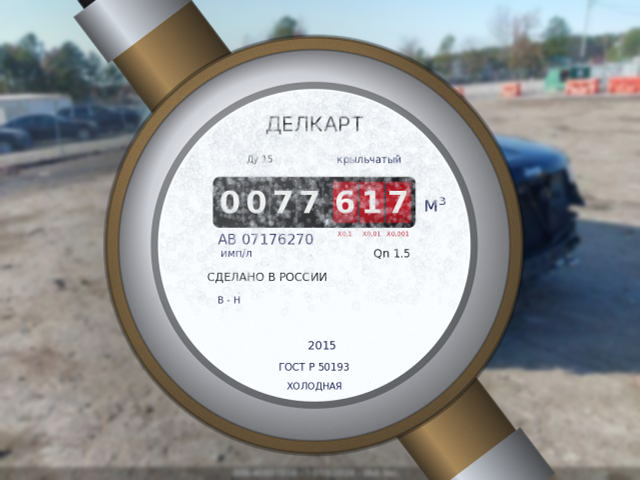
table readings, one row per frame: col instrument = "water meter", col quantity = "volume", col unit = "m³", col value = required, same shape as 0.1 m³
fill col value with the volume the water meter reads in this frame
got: 77.617 m³
